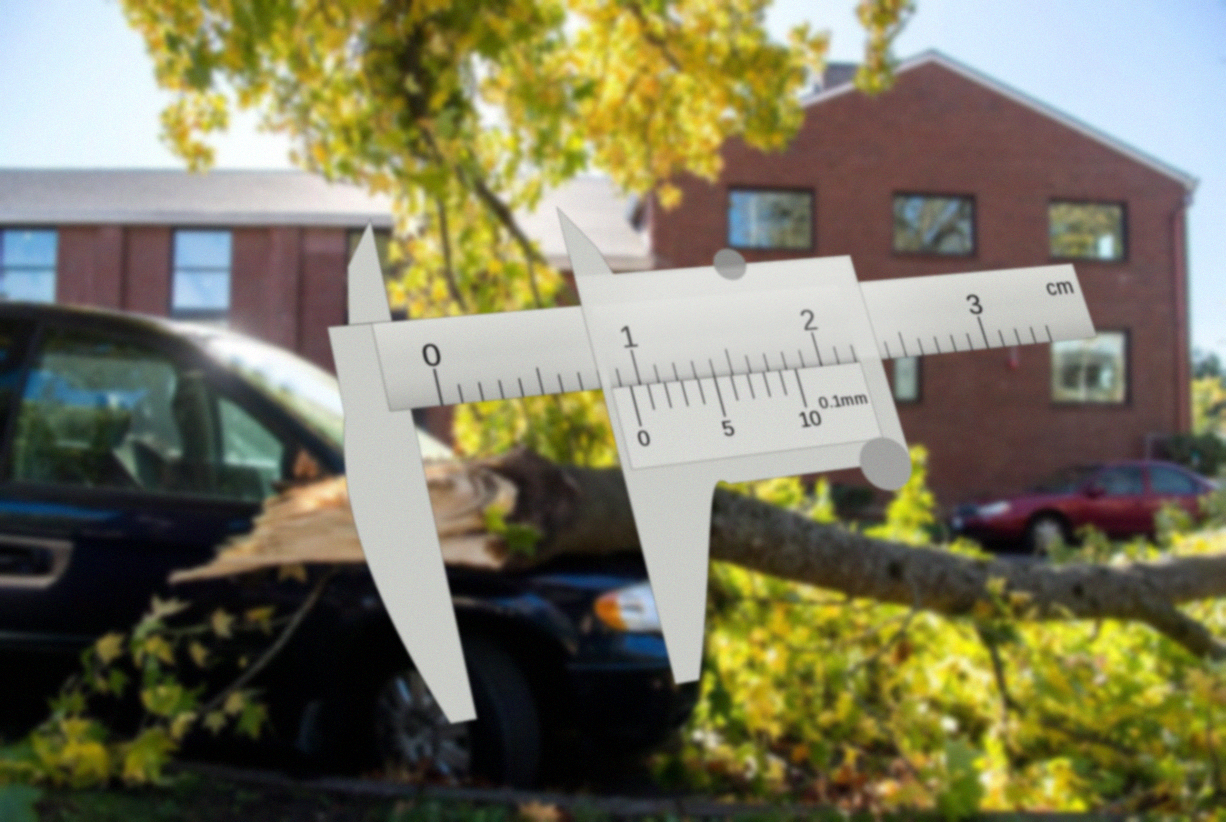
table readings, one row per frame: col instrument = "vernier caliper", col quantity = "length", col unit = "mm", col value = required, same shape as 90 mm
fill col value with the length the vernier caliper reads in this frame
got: 9.5 mm
